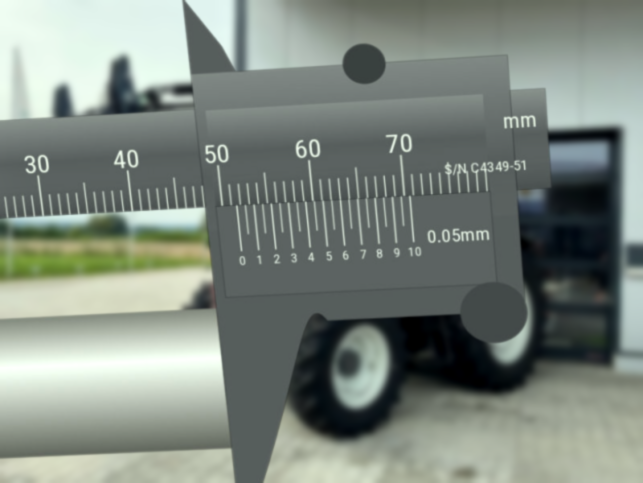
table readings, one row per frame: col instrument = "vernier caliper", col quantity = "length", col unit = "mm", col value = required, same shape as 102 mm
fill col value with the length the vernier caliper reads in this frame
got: 51.6 mm
